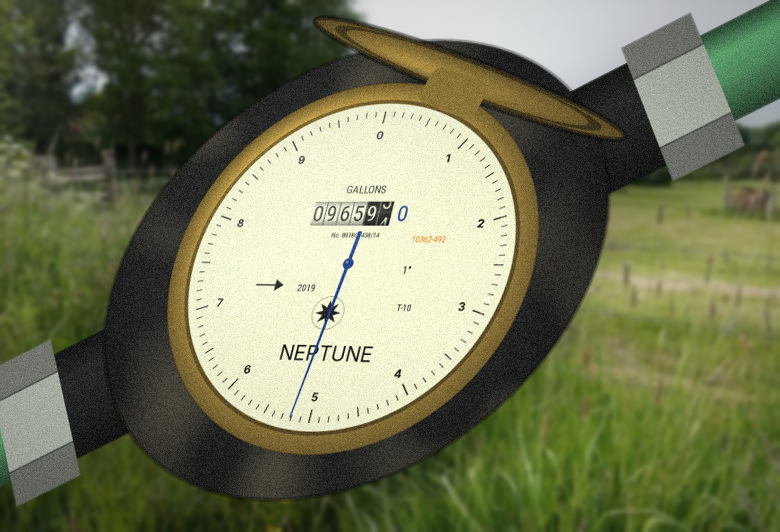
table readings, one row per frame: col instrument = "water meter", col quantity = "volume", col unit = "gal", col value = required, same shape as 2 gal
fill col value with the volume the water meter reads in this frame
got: 965935.2 gal
